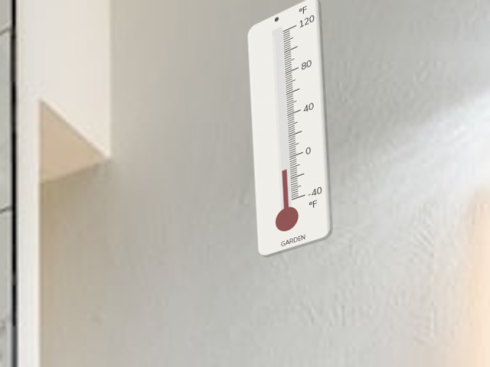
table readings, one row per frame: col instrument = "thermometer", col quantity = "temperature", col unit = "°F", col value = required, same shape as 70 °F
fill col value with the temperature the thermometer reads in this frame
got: -10 °F
